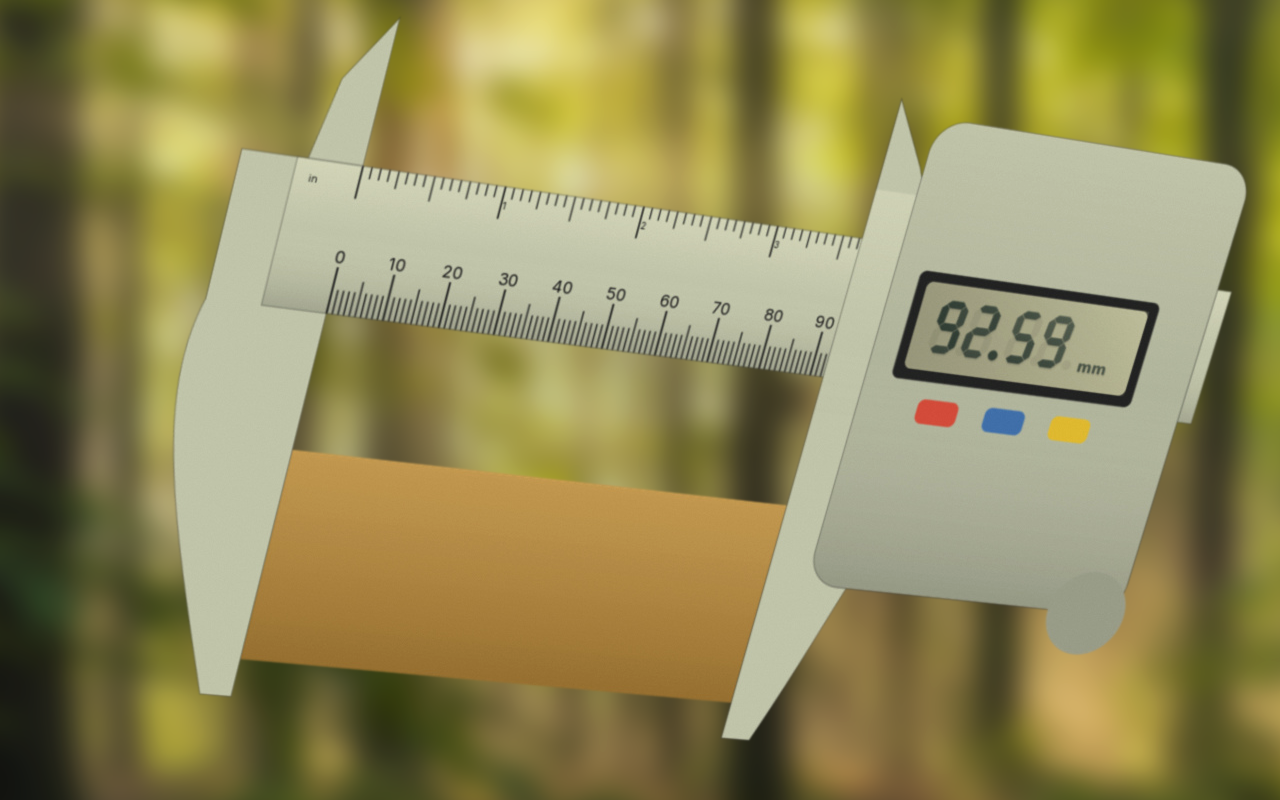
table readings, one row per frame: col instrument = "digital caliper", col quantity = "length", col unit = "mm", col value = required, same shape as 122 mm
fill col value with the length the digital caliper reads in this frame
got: 92.59 mm
